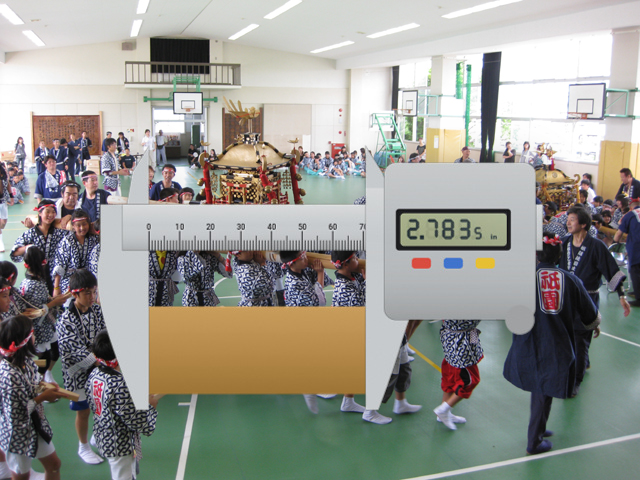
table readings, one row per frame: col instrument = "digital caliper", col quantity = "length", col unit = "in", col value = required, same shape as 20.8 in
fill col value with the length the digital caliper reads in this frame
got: 2.7835 in
